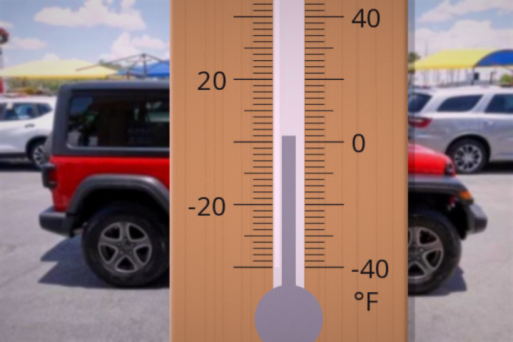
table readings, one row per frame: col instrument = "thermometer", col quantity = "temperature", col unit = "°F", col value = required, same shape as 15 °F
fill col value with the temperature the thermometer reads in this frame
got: 2 °F
